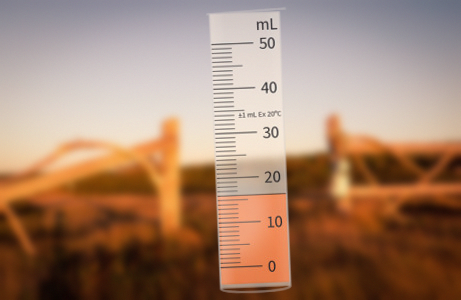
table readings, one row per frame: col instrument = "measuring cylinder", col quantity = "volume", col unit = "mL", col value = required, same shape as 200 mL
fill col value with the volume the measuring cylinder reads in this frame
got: 16 mL
